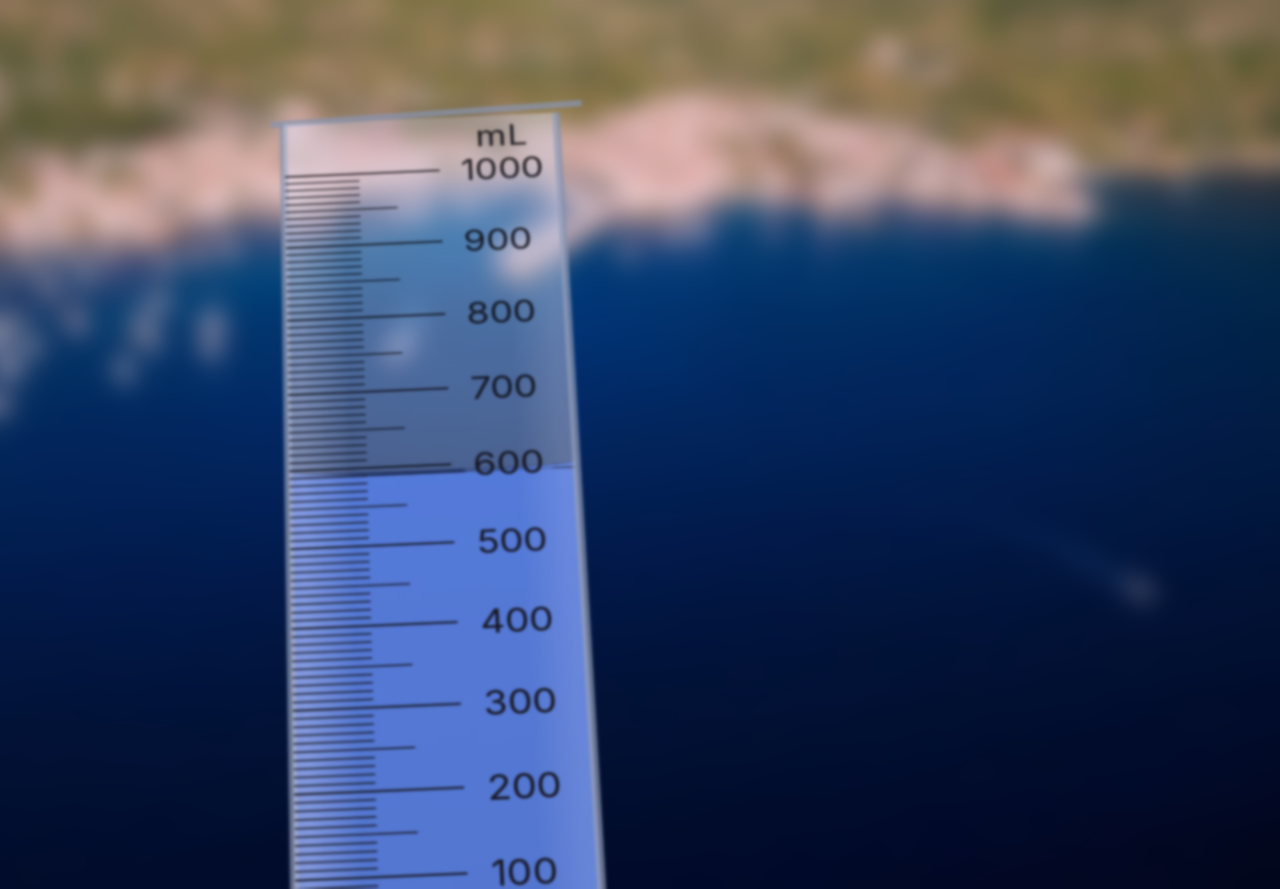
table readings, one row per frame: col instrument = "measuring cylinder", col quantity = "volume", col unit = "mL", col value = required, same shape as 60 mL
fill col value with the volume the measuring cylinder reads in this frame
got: 590 mL
